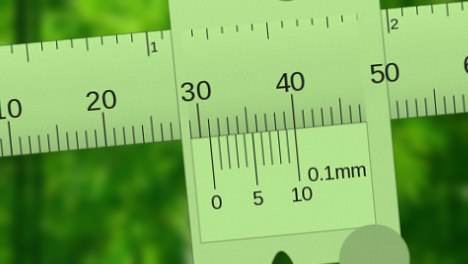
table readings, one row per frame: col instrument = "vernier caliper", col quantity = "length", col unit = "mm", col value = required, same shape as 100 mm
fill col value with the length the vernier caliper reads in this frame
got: 31.0 mm
